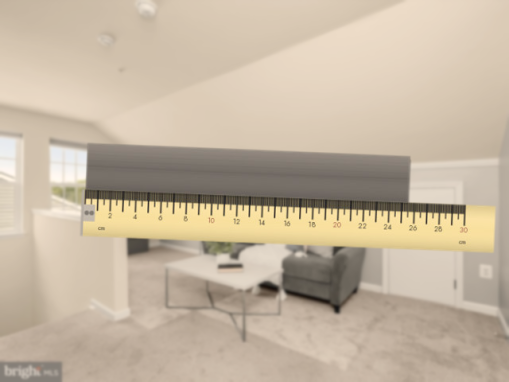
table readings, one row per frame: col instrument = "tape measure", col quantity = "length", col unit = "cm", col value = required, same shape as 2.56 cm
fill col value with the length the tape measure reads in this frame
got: 25.5 cm
